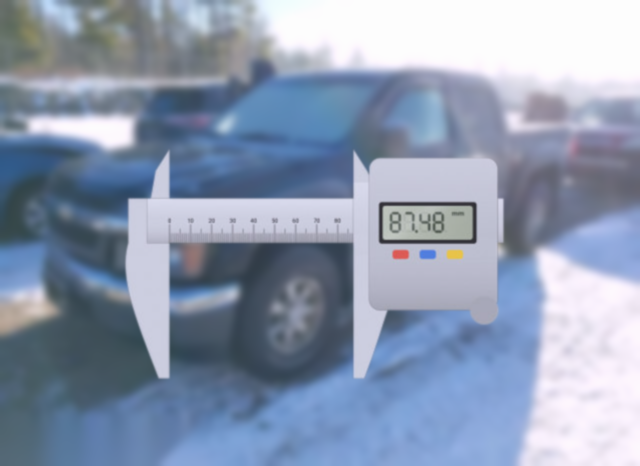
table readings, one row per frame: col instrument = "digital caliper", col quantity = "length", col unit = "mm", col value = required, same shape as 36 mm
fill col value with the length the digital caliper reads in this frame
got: 87.48 mm
